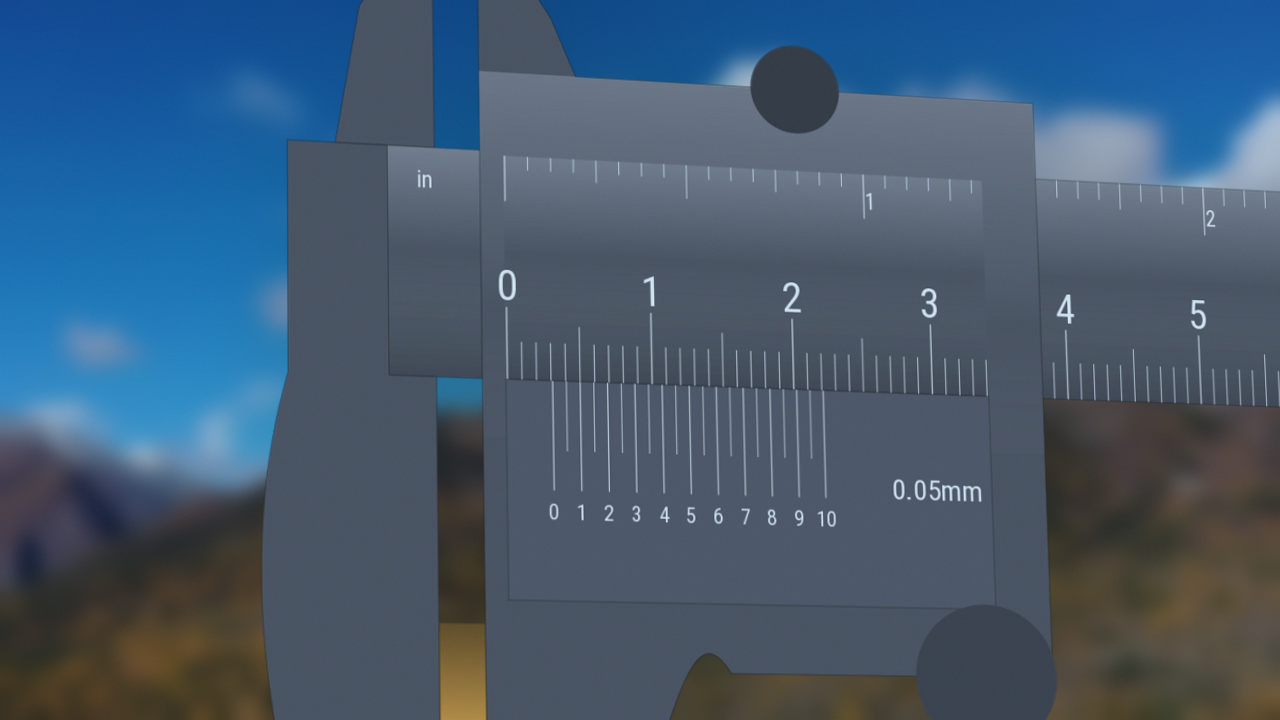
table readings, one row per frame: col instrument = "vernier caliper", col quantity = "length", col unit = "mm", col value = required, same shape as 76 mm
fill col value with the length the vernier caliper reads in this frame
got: 3.1 mm
